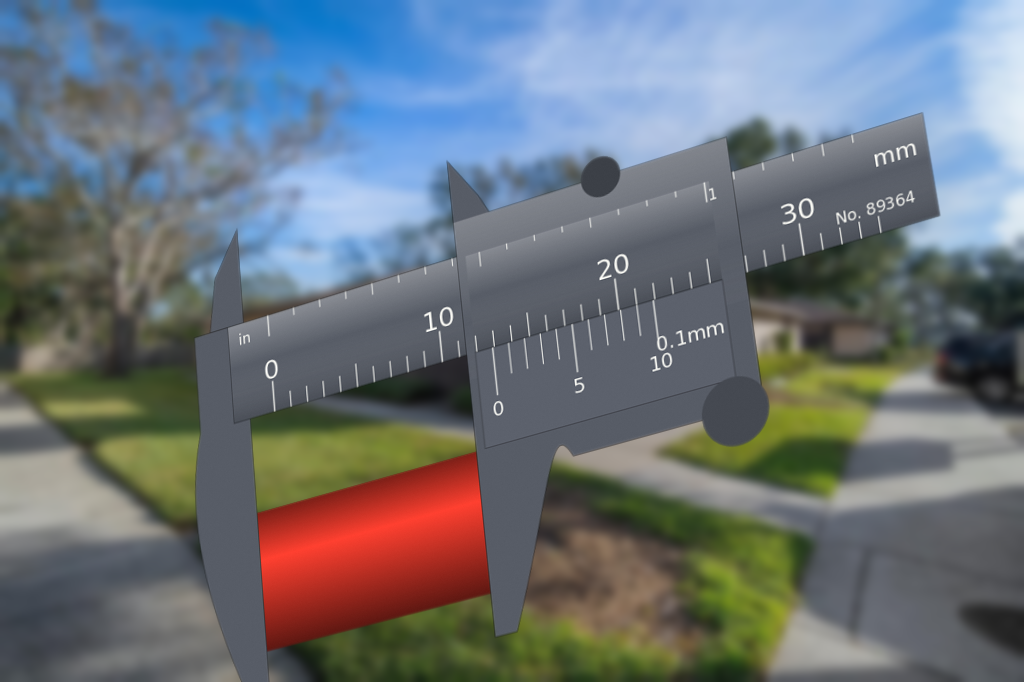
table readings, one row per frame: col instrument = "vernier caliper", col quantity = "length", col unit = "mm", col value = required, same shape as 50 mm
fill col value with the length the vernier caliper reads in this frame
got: 12.9 mm
